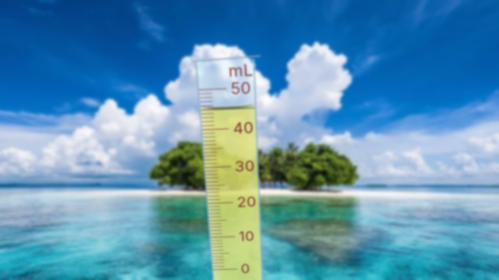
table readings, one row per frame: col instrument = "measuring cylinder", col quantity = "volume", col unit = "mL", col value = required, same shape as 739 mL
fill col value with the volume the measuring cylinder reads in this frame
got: 45 mL
